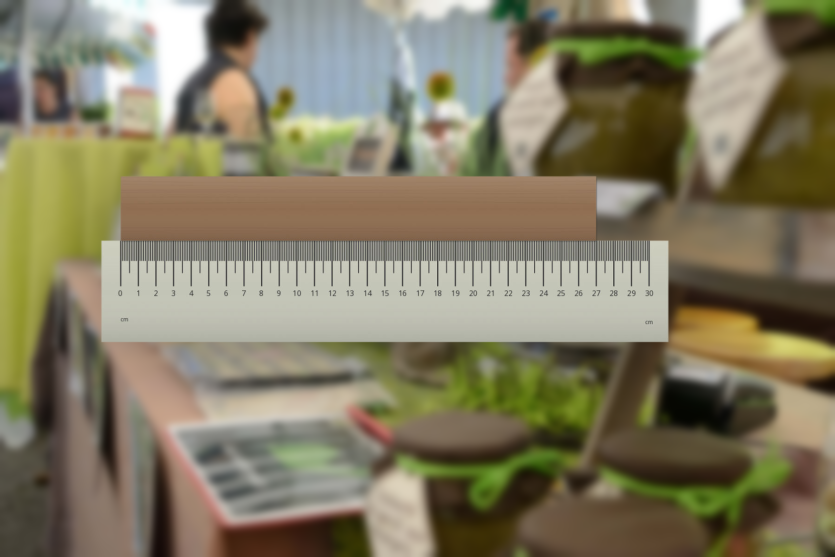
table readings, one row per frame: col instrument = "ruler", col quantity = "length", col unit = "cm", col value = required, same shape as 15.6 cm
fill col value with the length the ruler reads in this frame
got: 27 cm
